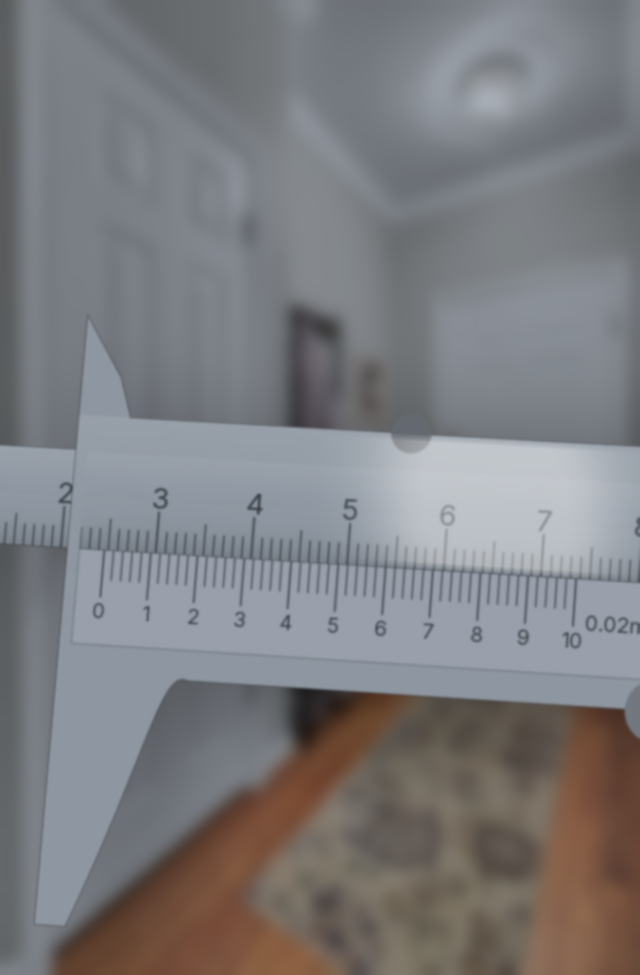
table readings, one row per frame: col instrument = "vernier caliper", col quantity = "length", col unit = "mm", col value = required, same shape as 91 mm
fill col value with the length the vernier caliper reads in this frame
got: 24.6 mm
